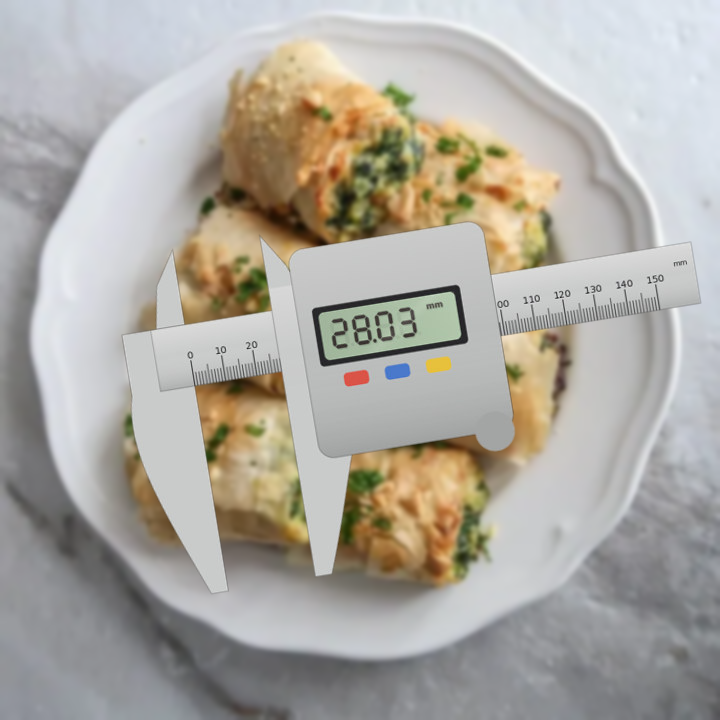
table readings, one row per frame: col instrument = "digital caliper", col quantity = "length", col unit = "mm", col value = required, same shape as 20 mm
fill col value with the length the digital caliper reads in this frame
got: 28.03 mm
